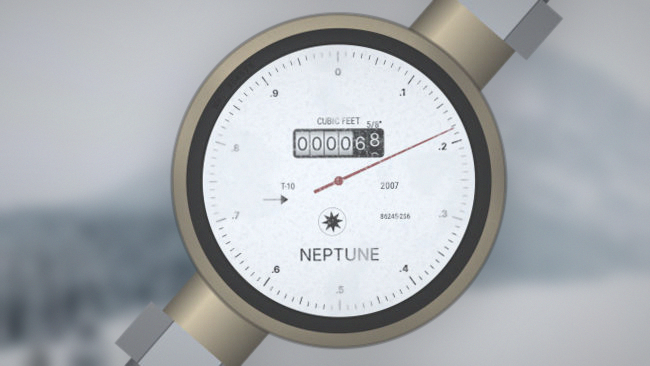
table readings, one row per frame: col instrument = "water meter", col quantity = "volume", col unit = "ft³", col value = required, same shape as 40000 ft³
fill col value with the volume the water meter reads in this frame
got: 68.18 ft³
